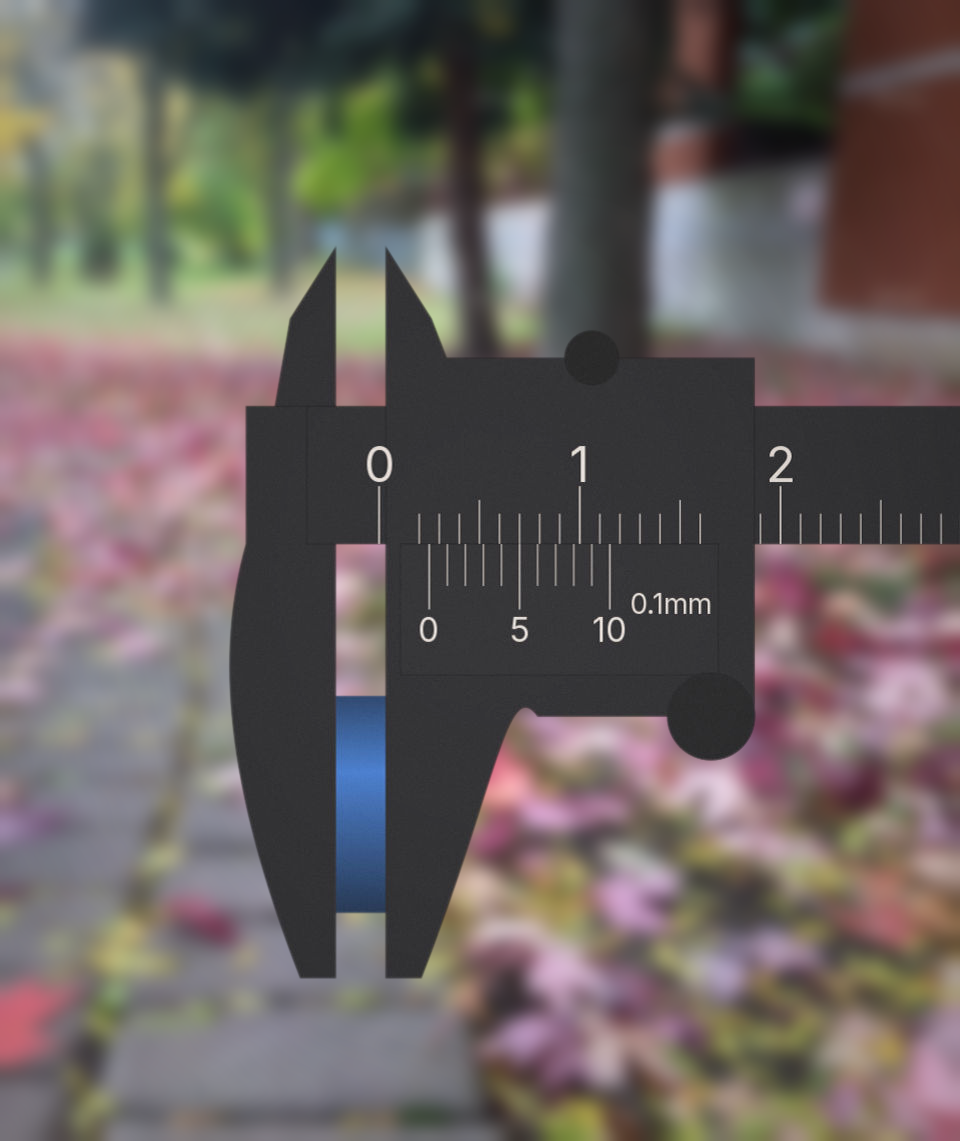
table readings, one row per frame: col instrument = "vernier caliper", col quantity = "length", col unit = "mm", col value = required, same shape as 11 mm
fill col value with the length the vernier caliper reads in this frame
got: 2.5 mm
